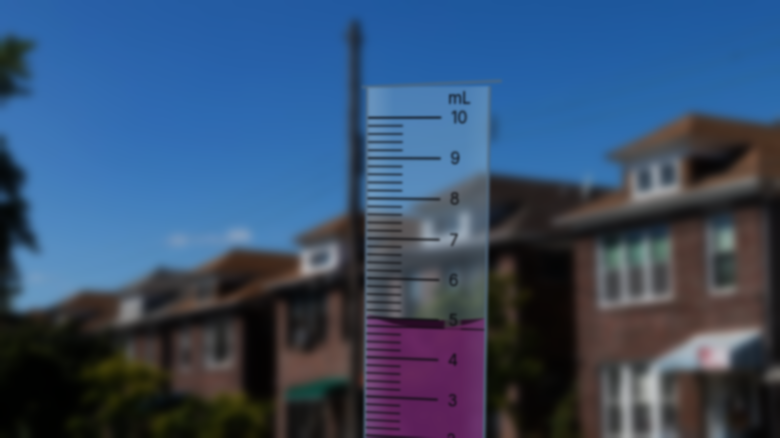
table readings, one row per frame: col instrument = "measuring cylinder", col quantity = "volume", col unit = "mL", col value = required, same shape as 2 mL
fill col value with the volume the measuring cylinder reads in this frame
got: 4.8 mL
